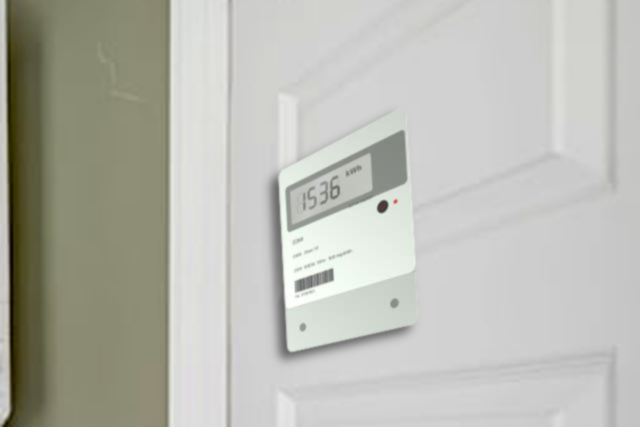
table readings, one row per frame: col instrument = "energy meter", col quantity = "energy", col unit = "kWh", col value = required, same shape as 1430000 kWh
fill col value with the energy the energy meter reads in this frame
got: 1536 kWh
